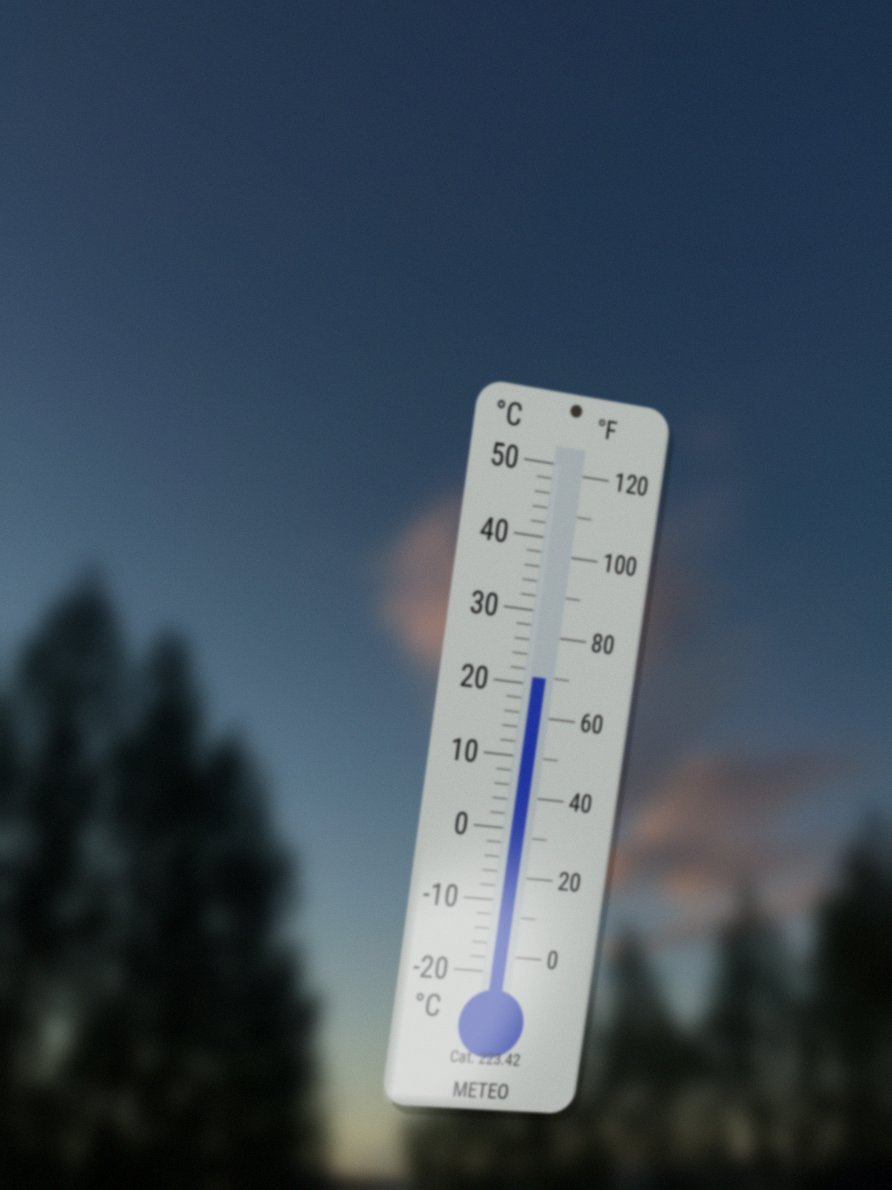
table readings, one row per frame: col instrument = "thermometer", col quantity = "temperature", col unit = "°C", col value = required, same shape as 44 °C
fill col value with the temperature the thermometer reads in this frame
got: 21 °C
